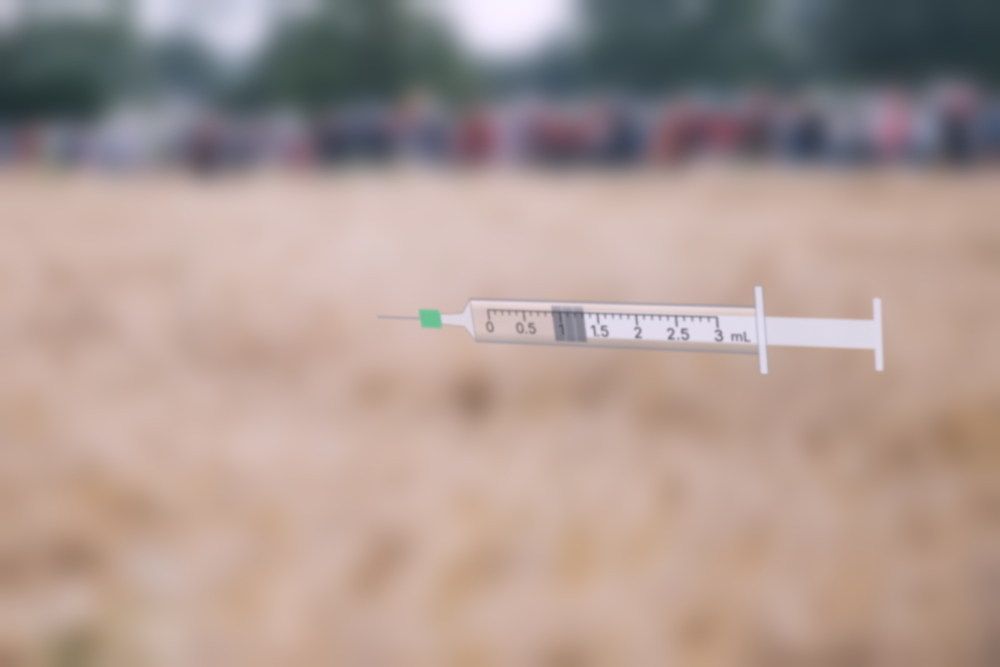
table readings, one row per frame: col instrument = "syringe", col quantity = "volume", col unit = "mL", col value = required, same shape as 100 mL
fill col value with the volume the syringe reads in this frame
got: 0.9 mL
